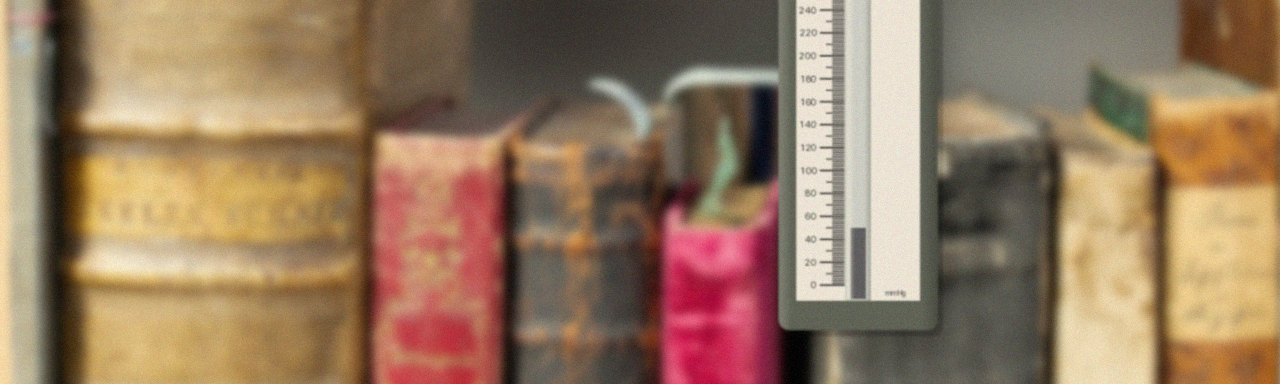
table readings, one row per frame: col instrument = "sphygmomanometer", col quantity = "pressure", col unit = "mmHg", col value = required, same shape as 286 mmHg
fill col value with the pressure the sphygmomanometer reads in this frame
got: 50 mmHg
